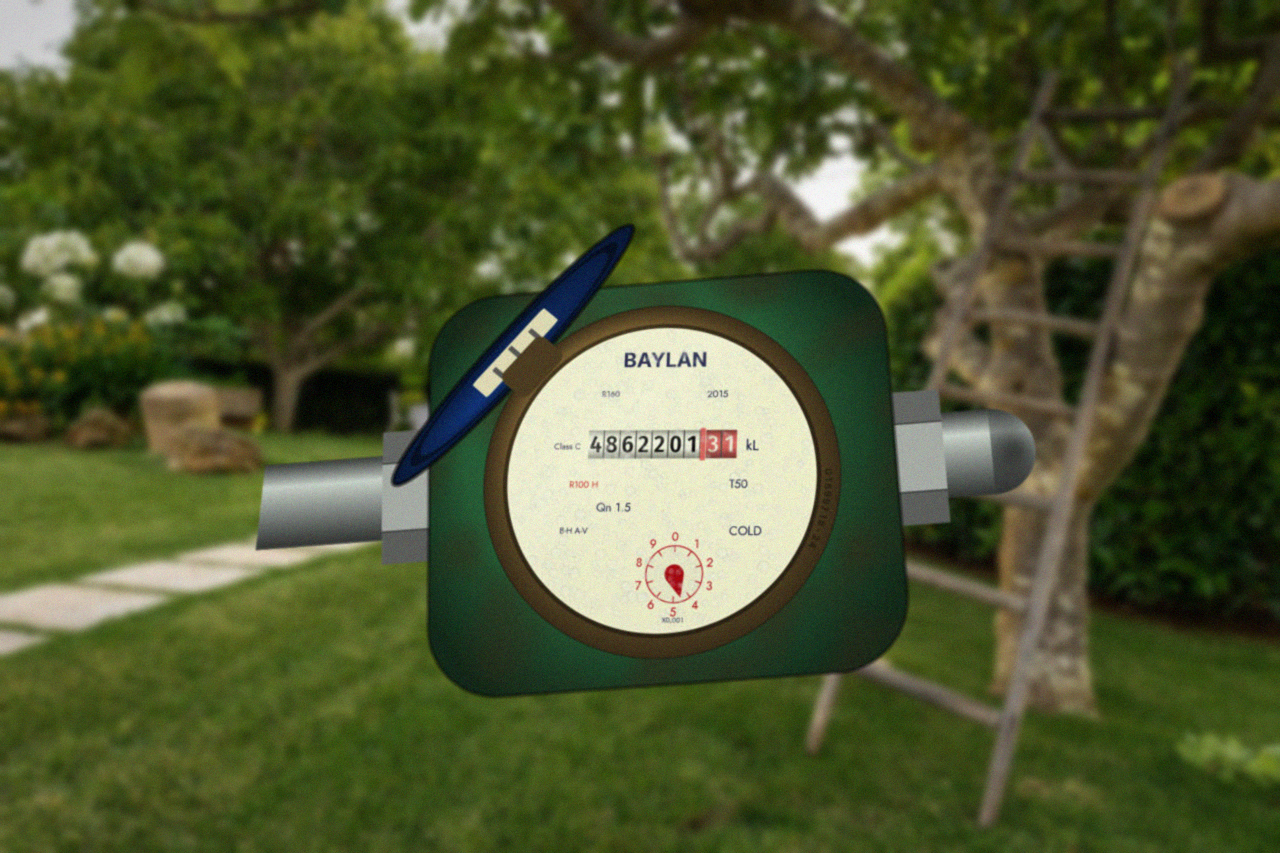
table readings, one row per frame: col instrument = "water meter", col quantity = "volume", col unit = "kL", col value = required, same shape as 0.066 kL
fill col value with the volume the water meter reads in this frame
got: 4862201.314 kL
